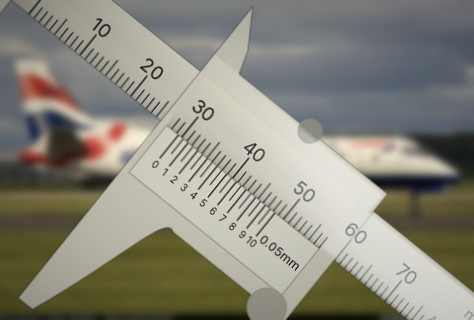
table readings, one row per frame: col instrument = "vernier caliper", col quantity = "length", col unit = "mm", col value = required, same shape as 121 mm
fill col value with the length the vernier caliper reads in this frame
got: 29.4 mm
